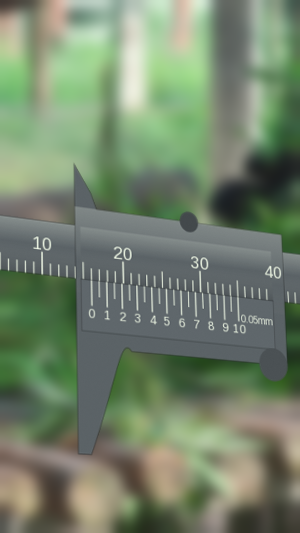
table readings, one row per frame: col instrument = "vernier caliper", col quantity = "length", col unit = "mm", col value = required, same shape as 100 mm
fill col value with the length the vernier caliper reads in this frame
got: 16.0 mm
